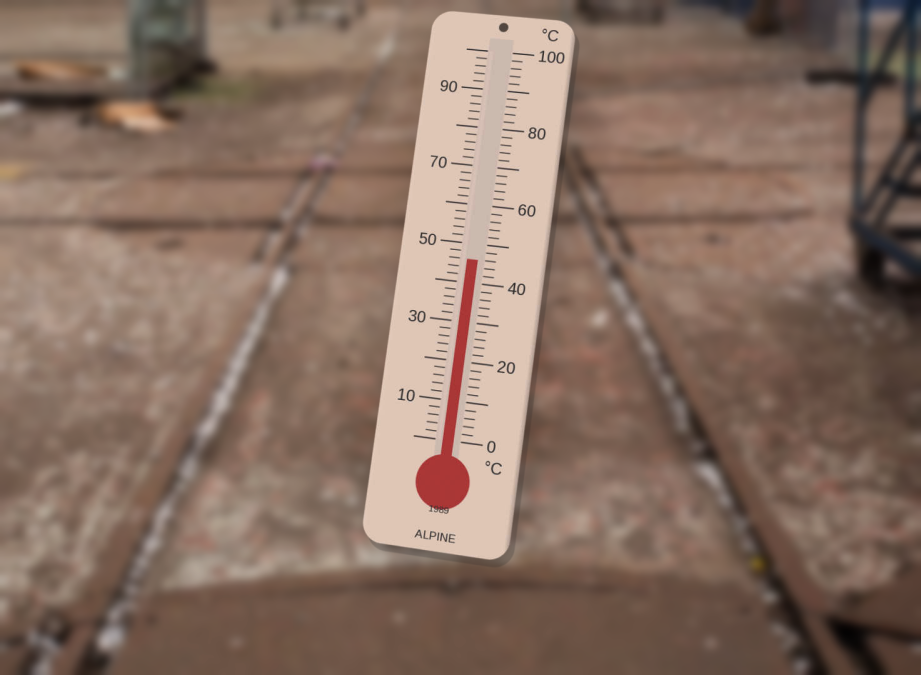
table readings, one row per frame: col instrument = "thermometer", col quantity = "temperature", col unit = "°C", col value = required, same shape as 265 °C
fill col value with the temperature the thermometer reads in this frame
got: 46 °C
